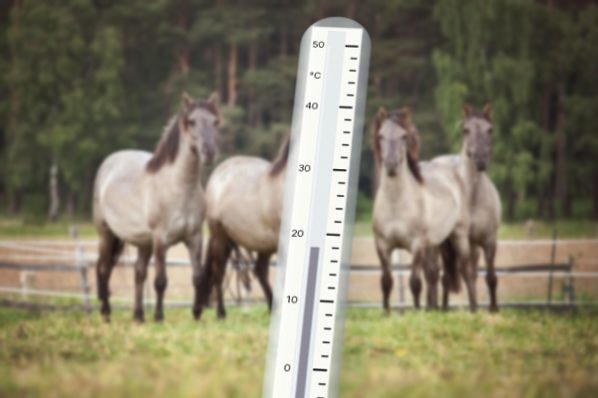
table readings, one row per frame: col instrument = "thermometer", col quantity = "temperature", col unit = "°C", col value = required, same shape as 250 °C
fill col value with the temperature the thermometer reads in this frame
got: 18 °C
